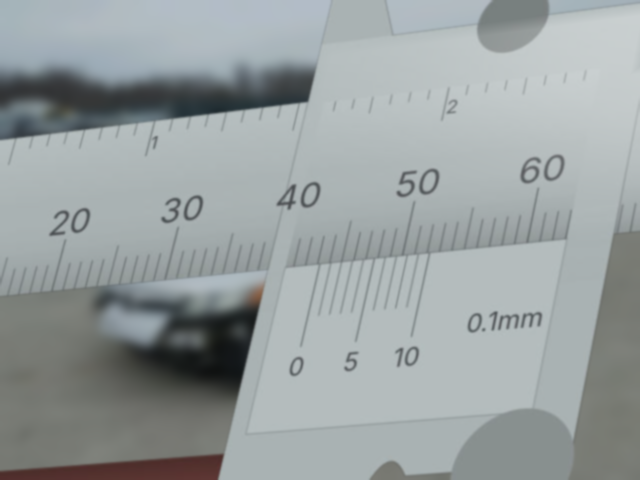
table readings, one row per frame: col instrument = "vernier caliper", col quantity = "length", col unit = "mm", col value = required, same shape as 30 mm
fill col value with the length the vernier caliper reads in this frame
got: 43.2 mm
